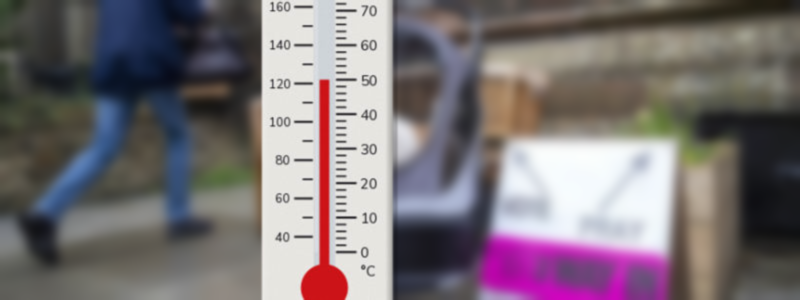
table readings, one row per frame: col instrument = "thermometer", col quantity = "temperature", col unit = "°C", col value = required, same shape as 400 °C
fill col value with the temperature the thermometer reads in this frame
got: 50 °C
